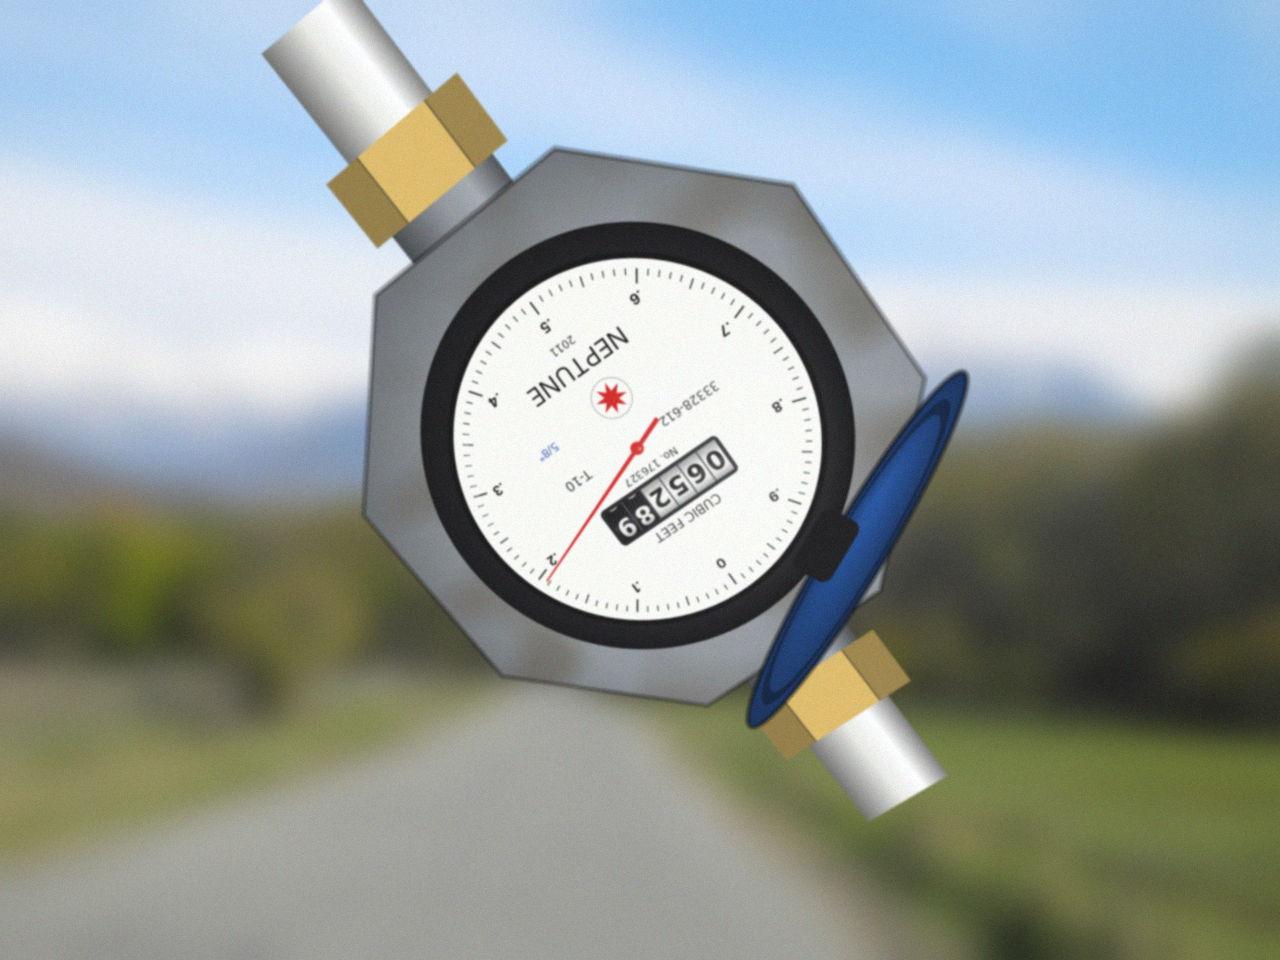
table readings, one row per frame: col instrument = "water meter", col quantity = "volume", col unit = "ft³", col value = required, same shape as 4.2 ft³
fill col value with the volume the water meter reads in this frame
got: 65289.19 ft³
